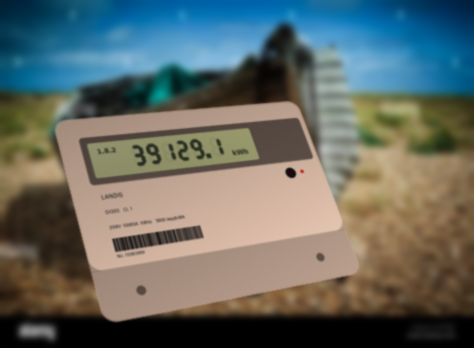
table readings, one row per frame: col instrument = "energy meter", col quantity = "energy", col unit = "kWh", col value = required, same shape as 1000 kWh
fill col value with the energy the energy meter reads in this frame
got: 39129.1 kWh
